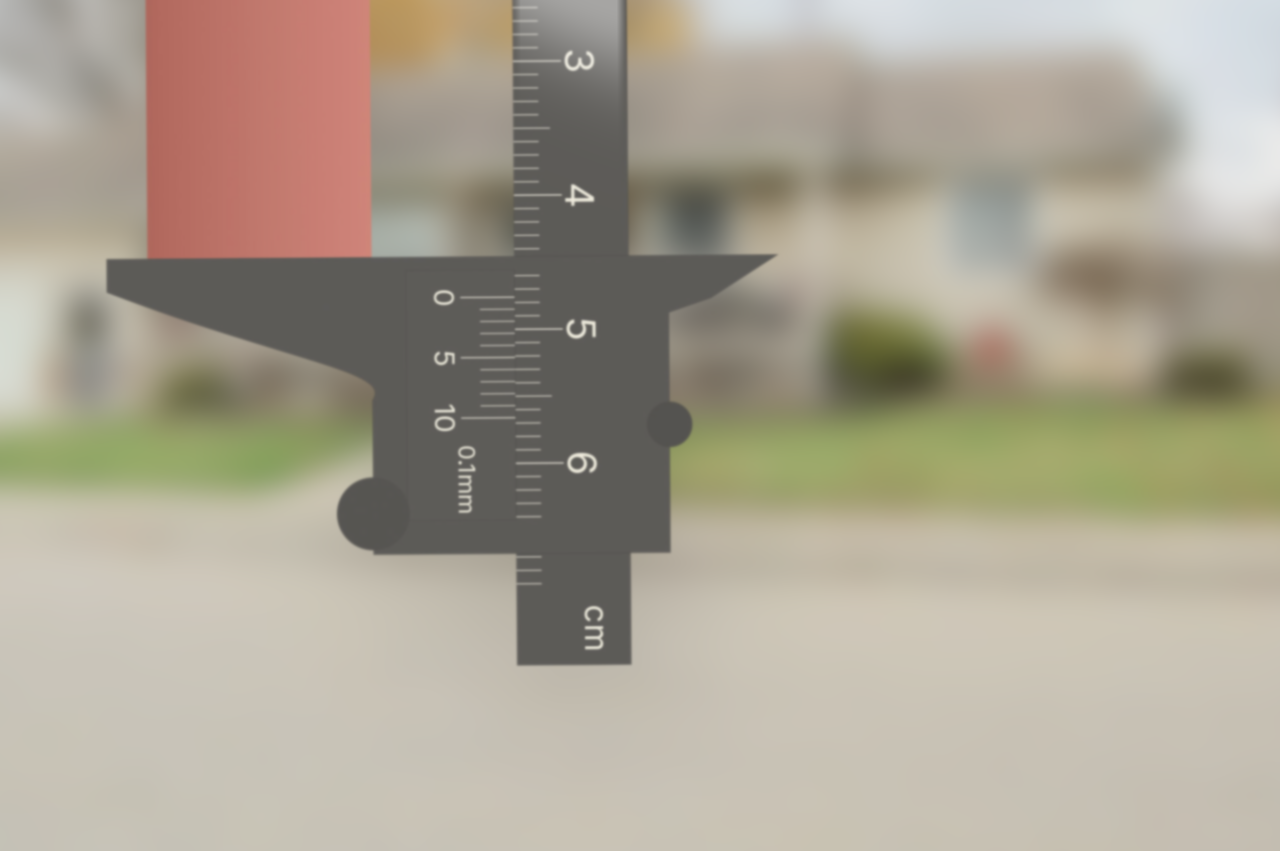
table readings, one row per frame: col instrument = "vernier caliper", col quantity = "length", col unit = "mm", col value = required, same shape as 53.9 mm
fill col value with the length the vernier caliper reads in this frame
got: 47.6 mm
